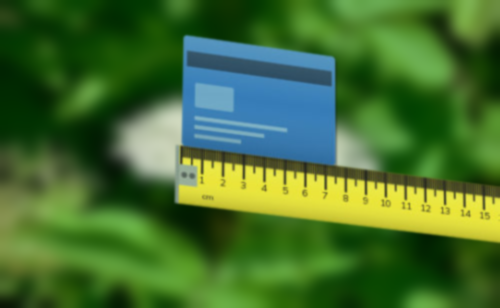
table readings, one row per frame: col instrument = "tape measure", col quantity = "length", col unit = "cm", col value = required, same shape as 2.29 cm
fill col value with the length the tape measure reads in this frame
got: 7.5 cm
